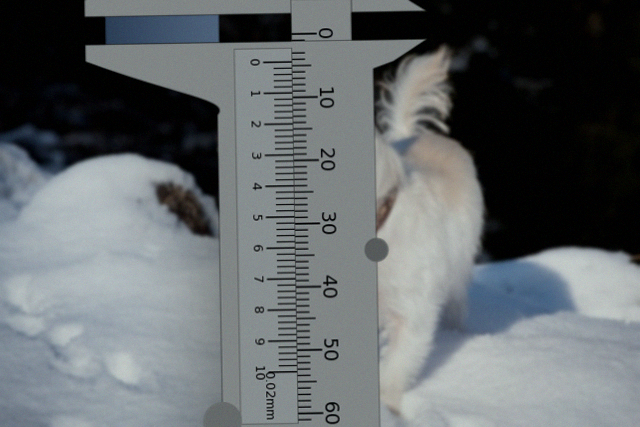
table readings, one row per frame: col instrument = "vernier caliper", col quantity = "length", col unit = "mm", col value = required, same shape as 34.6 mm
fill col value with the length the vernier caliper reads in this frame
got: 4.4 mm
